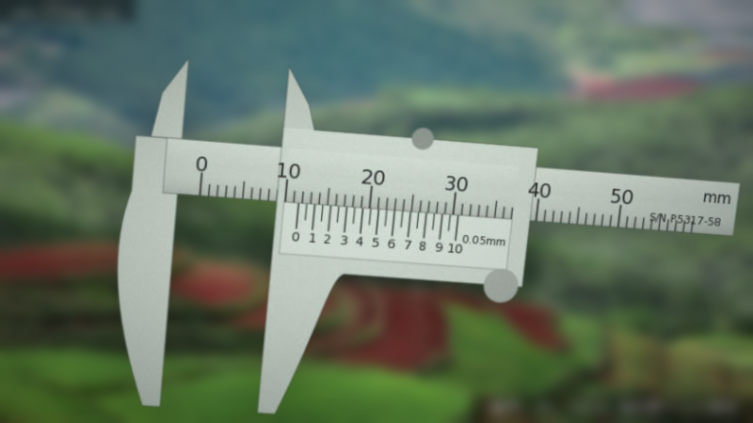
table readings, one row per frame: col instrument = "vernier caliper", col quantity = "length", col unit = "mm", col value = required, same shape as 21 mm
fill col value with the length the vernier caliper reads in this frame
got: 11.6 mm
